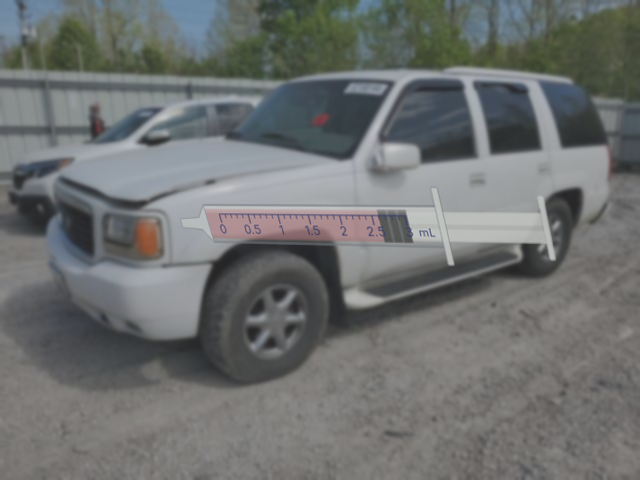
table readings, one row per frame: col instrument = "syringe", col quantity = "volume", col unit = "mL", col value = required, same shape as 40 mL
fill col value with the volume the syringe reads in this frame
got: 2.6 mL
